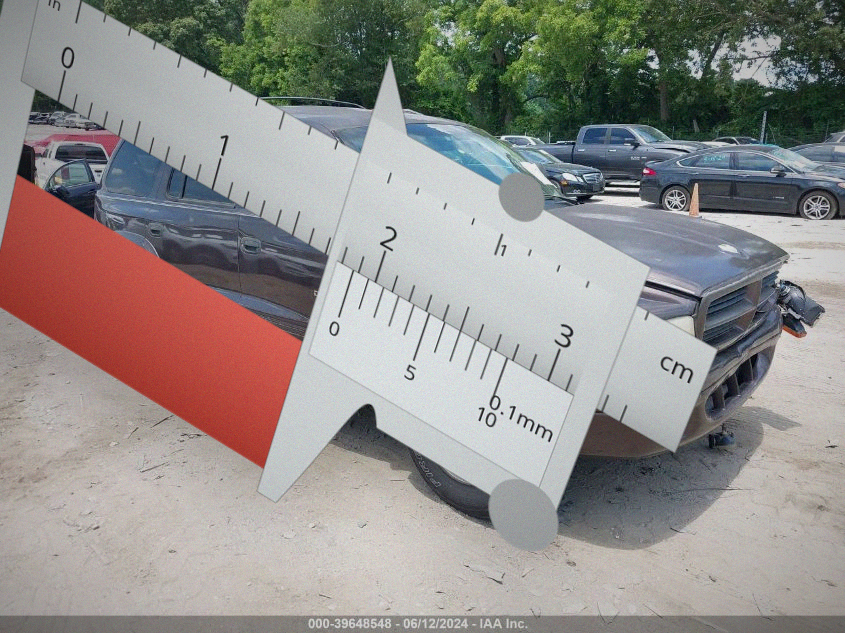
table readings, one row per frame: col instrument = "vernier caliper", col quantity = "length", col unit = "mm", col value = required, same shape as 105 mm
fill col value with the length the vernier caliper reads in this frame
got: 18.7 mm
